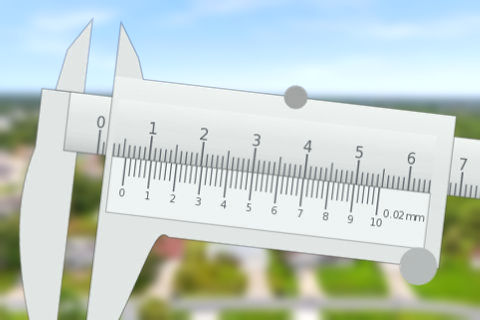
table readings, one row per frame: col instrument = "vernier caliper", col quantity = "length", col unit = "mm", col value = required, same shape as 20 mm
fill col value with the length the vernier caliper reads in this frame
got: 5.5 mm
